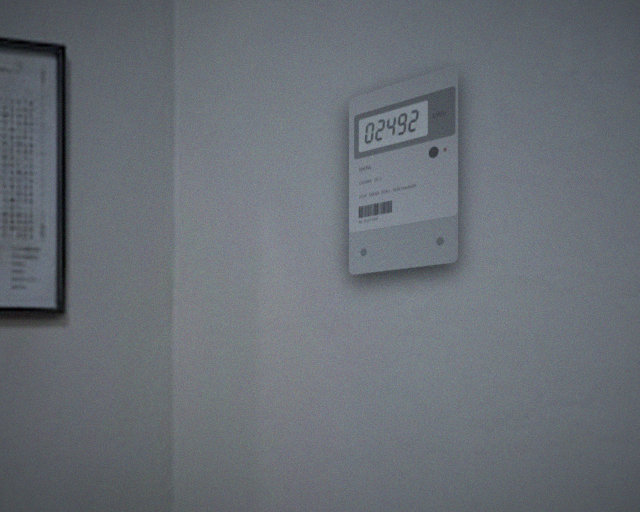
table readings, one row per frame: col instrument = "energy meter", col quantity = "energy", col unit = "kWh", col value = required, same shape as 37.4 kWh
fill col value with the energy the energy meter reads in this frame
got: 2492 kWh
